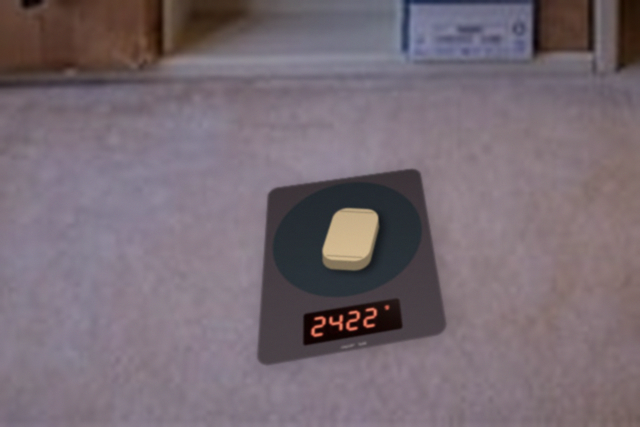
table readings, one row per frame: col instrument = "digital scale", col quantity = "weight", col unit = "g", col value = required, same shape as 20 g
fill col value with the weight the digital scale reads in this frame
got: 2422 g
